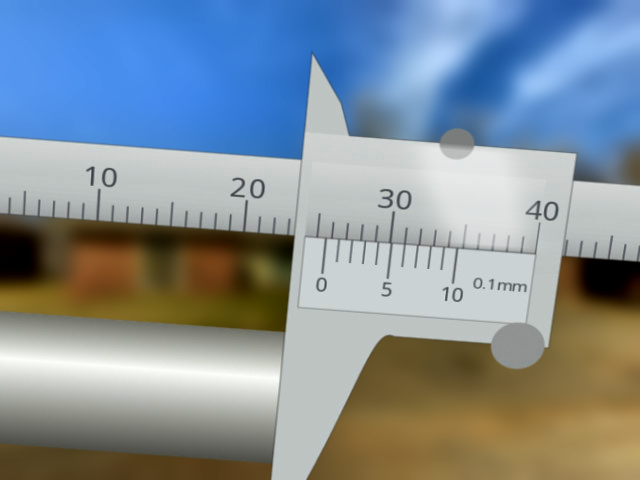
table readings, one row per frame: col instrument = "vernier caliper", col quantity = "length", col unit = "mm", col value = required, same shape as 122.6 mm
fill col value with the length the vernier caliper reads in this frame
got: 25.6 mm
